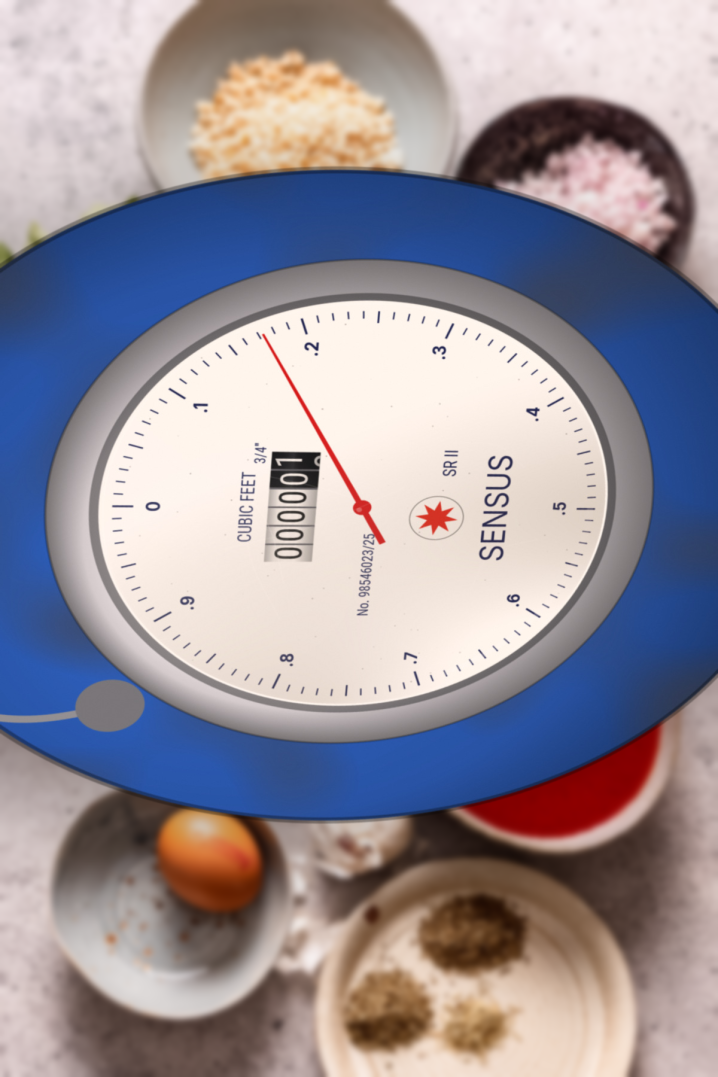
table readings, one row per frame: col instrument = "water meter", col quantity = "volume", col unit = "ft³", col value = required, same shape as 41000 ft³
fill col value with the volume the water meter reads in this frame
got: 1.17 ft³
